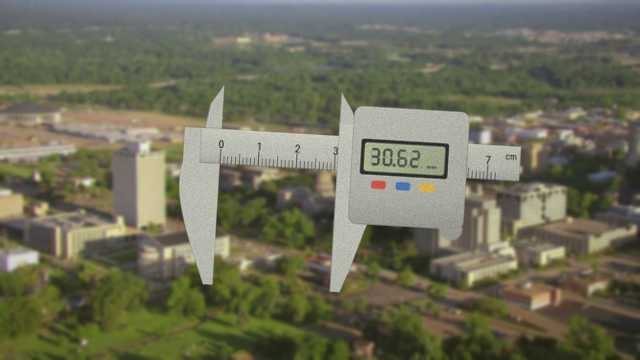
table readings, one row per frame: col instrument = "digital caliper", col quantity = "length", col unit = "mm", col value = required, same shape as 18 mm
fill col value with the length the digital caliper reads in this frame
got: 30.62 mm
